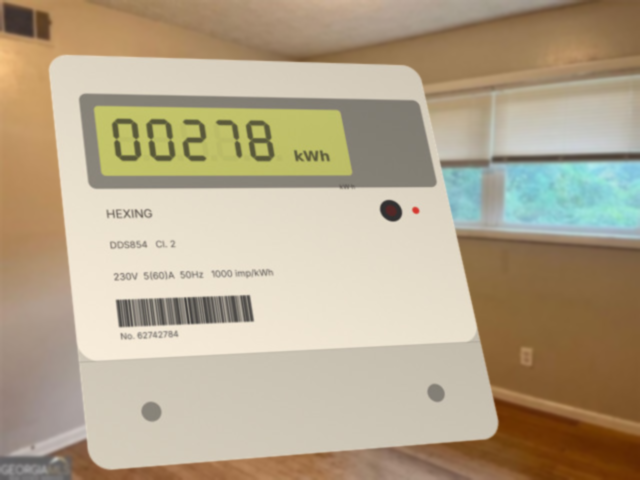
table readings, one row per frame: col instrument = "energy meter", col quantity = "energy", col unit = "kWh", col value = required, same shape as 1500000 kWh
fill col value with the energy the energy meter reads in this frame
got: 278 kWh
